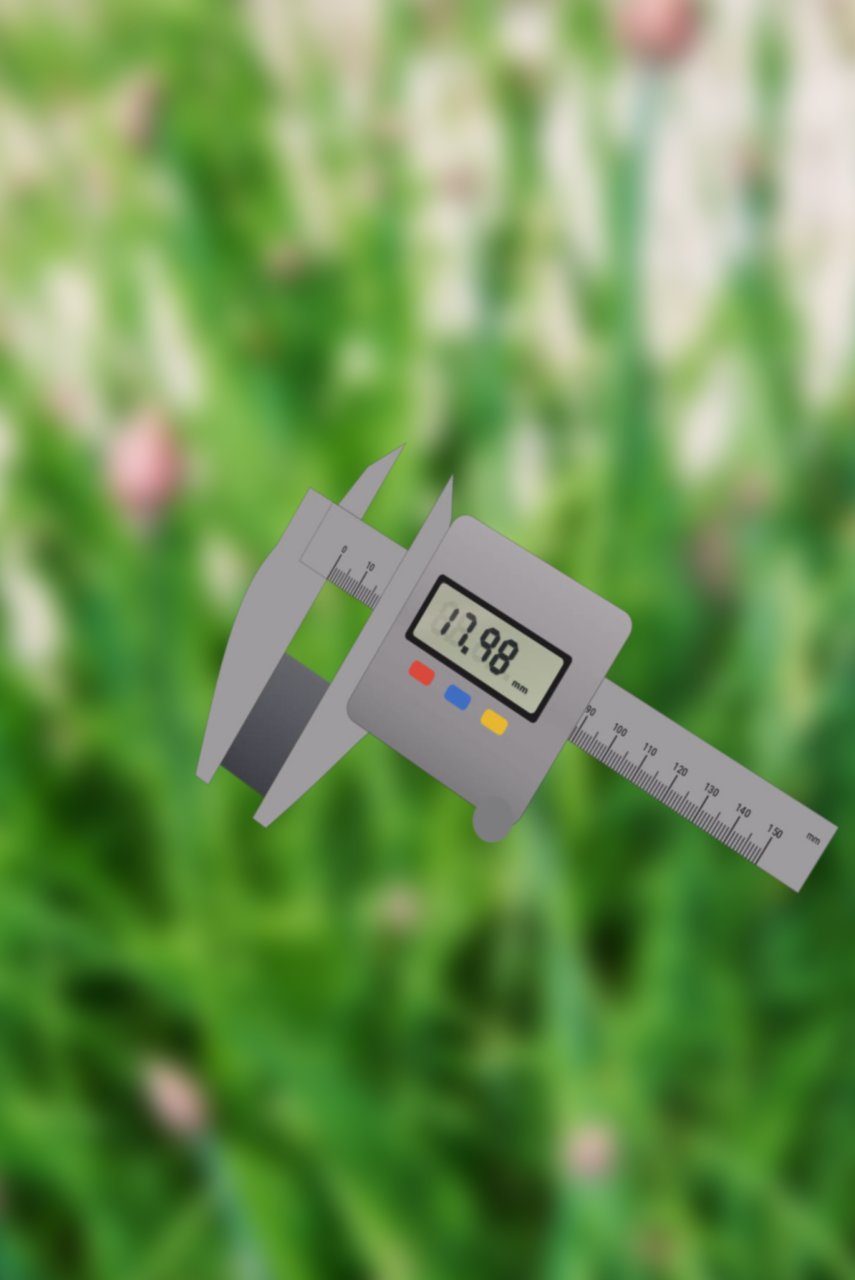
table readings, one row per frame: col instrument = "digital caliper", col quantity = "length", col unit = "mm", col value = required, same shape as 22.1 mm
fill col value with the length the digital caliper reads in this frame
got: 17.98 mm
